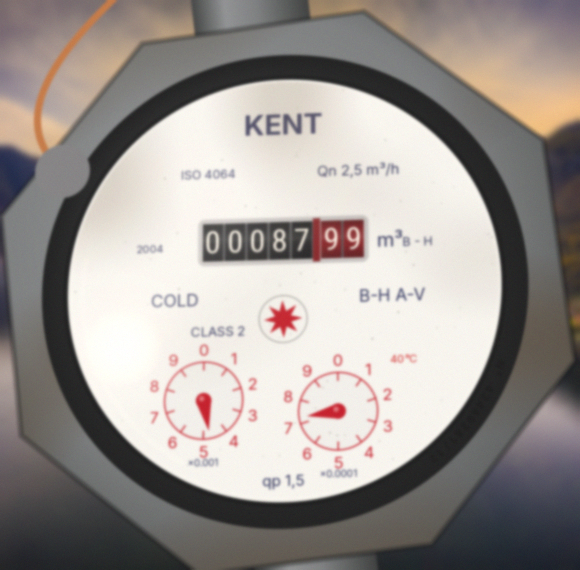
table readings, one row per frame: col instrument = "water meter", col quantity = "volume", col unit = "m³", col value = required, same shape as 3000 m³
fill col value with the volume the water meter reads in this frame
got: 87.9947 m³
